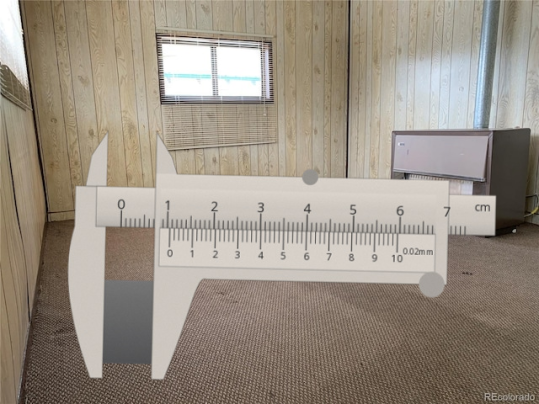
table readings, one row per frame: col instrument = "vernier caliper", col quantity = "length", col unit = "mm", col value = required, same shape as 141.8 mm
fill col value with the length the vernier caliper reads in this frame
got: 10.5 mm
